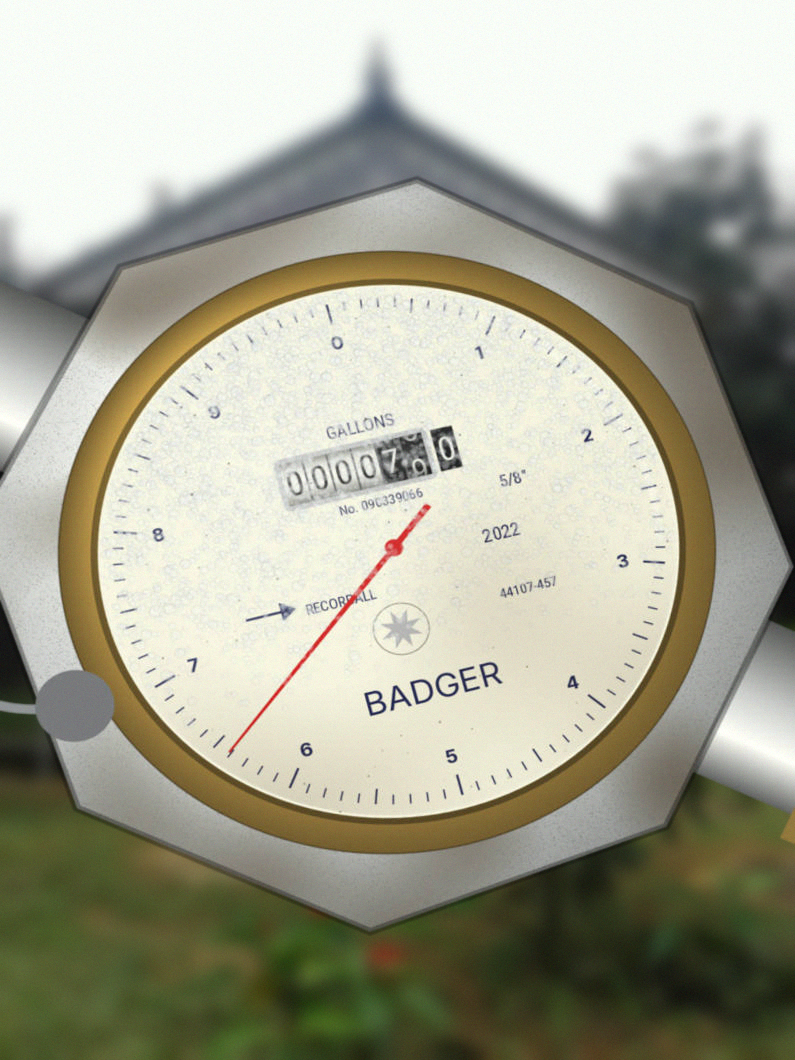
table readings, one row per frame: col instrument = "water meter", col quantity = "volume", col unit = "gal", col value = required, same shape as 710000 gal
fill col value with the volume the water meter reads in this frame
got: 786.4 gal
